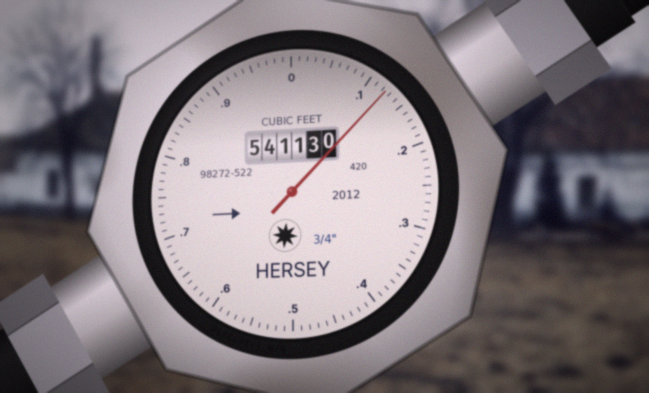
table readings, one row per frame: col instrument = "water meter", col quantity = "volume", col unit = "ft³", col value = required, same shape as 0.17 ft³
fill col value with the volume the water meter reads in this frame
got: 541130.12 ft³
